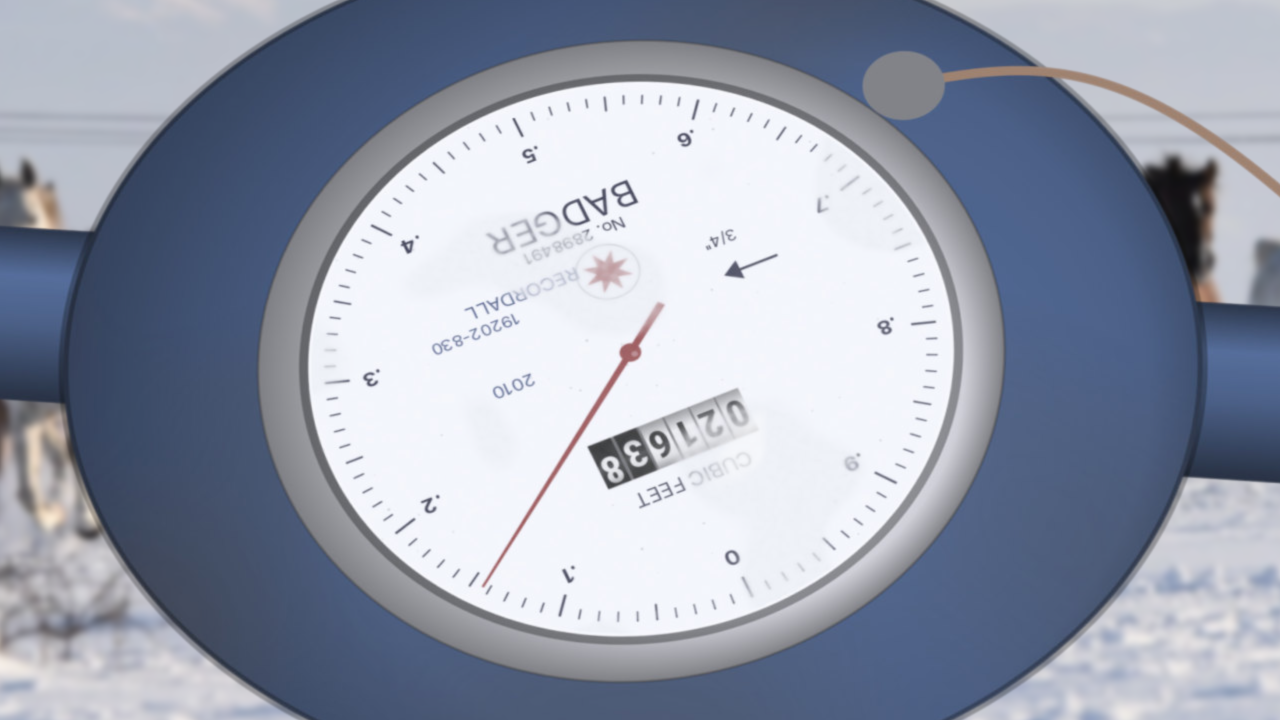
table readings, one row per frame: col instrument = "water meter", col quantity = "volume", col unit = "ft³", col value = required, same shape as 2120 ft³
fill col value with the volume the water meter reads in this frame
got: 21638.14 ft³
